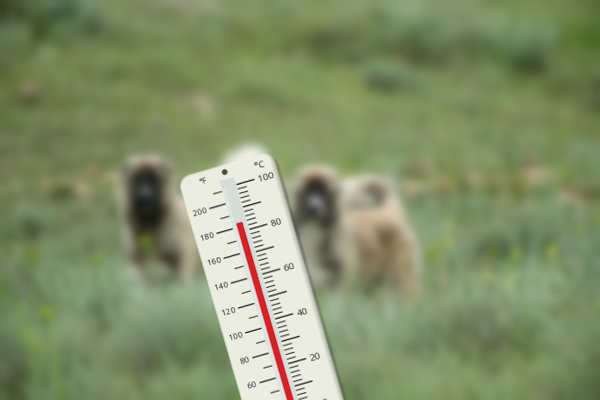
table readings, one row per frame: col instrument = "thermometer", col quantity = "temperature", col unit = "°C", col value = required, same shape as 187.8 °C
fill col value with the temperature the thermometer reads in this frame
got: 84 °C
